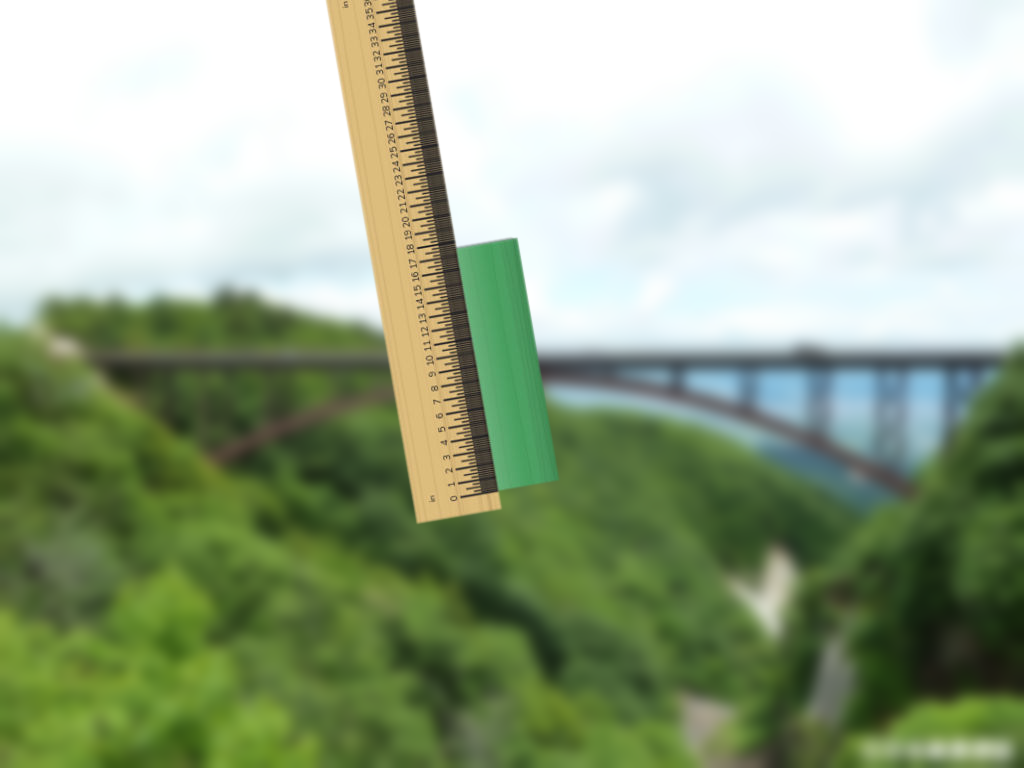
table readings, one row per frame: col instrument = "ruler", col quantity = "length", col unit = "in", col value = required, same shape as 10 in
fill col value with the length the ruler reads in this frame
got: 17.5 in
